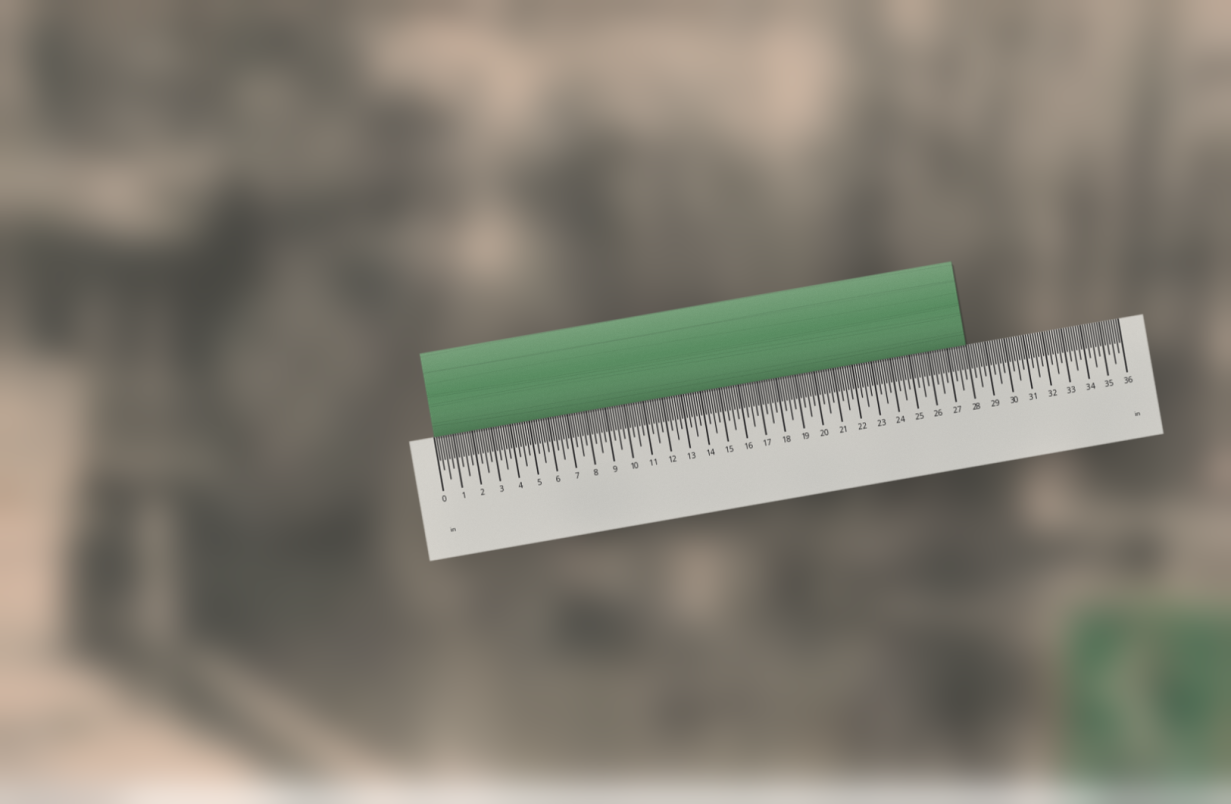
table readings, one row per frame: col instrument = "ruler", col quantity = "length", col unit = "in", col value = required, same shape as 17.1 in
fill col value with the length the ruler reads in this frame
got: 28 in
